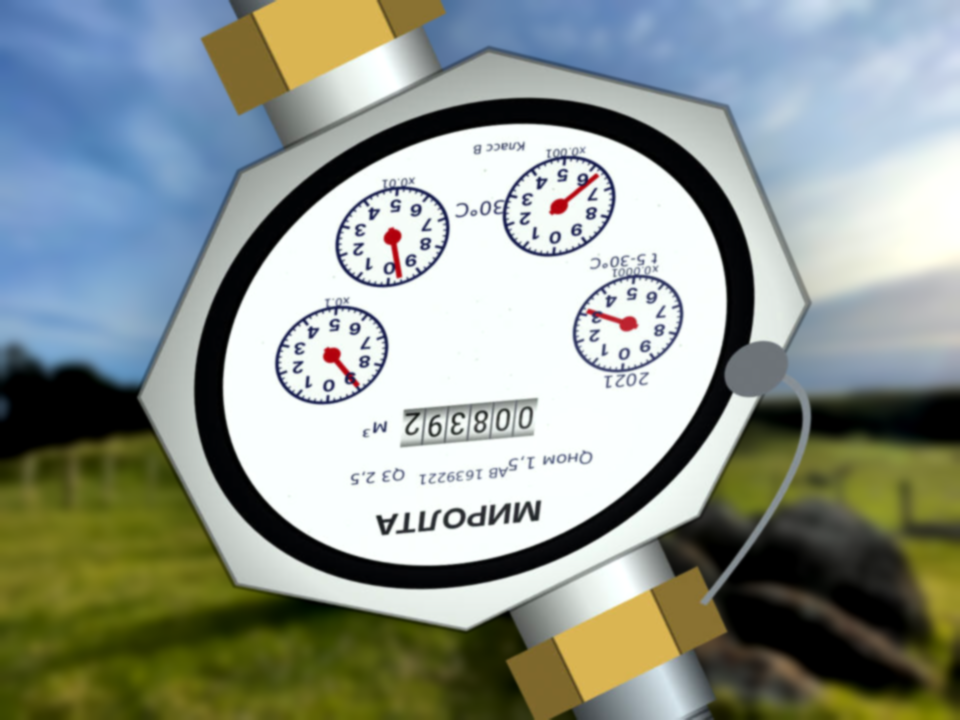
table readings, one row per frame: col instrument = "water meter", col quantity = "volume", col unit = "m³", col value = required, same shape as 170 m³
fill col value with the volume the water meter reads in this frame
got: 8391.8963 m³
